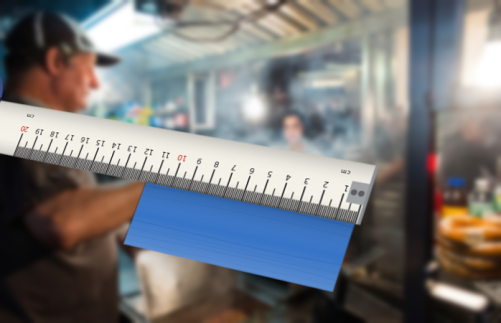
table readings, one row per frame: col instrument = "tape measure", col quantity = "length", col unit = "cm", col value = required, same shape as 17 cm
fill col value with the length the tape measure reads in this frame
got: 11.5 cm
